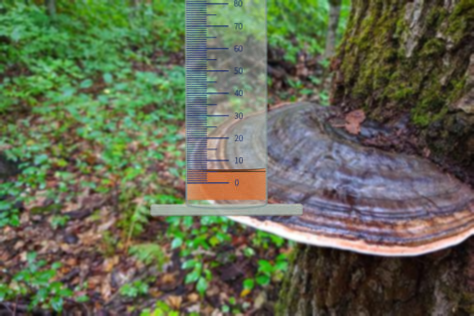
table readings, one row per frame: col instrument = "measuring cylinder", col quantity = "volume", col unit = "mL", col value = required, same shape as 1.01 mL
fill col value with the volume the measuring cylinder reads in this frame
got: 5 mL
